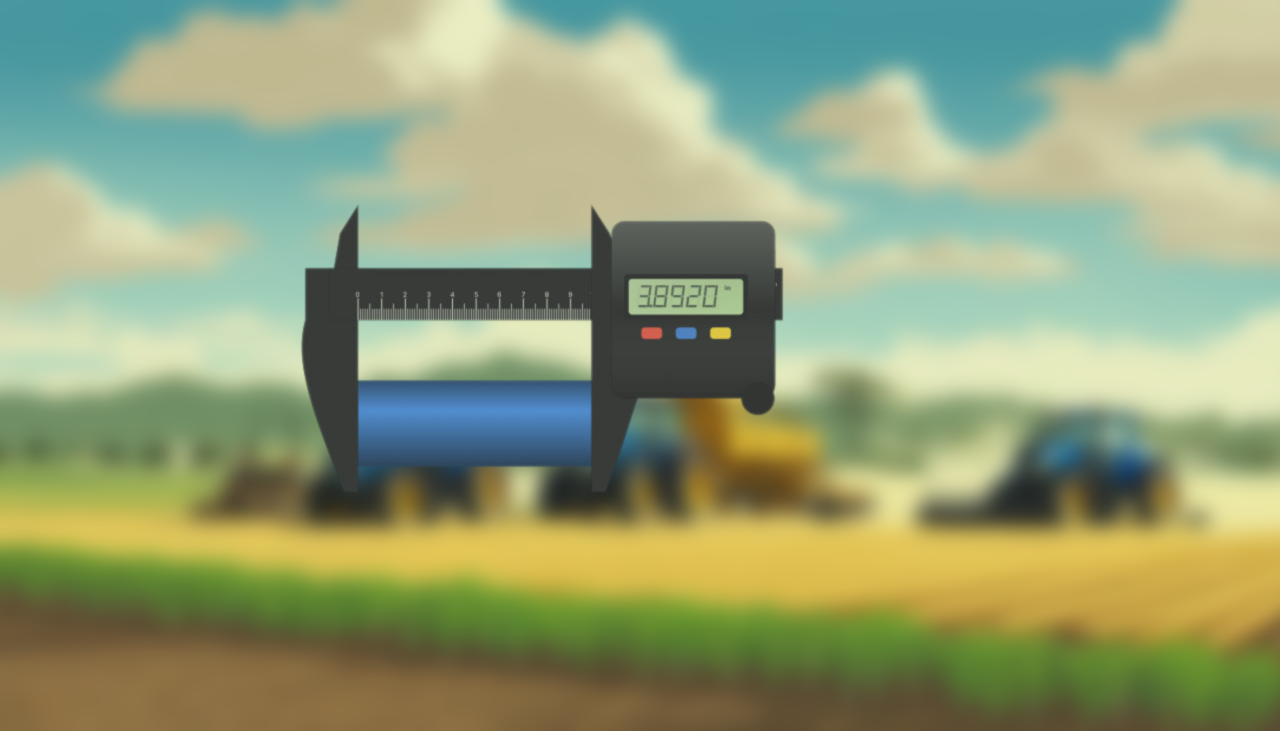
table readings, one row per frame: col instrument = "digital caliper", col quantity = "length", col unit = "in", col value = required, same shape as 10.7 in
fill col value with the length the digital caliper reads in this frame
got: 3.8920 in
